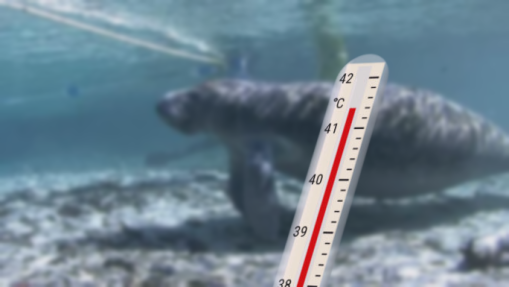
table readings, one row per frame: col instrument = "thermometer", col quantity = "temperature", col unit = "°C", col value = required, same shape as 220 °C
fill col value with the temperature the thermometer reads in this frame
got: 41.4 °C
